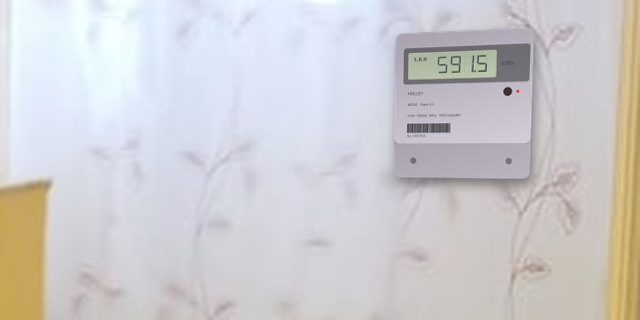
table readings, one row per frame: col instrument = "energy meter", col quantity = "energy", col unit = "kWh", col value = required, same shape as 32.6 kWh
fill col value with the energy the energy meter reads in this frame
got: 591.5 kWh
